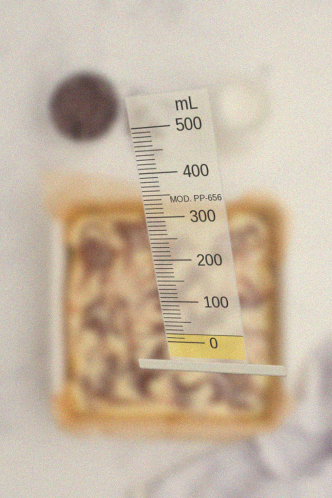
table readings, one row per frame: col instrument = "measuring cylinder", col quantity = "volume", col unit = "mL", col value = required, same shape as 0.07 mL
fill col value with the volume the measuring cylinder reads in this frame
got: 20 mL
